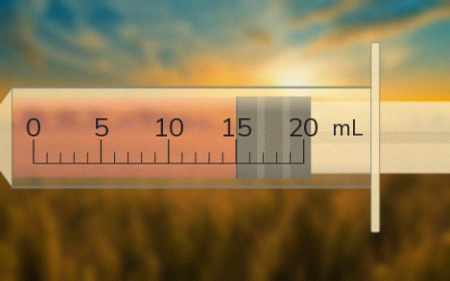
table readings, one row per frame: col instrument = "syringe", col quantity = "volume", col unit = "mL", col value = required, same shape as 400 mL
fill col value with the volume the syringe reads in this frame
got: 15 mL
